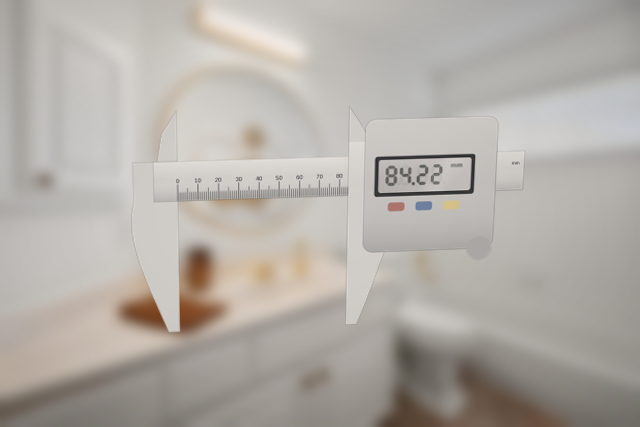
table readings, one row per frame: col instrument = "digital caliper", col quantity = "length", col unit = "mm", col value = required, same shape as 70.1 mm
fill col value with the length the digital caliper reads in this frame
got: 84.22 mm
